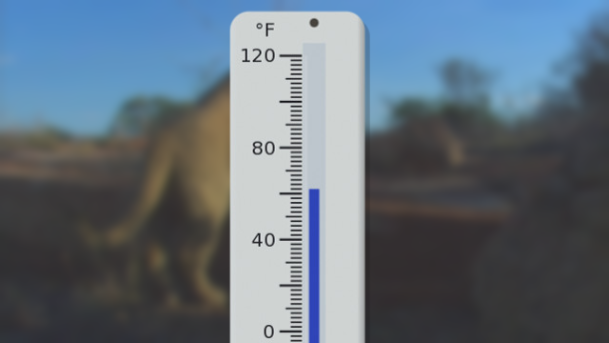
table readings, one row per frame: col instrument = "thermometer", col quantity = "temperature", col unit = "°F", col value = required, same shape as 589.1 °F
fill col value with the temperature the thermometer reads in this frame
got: 62 °F
